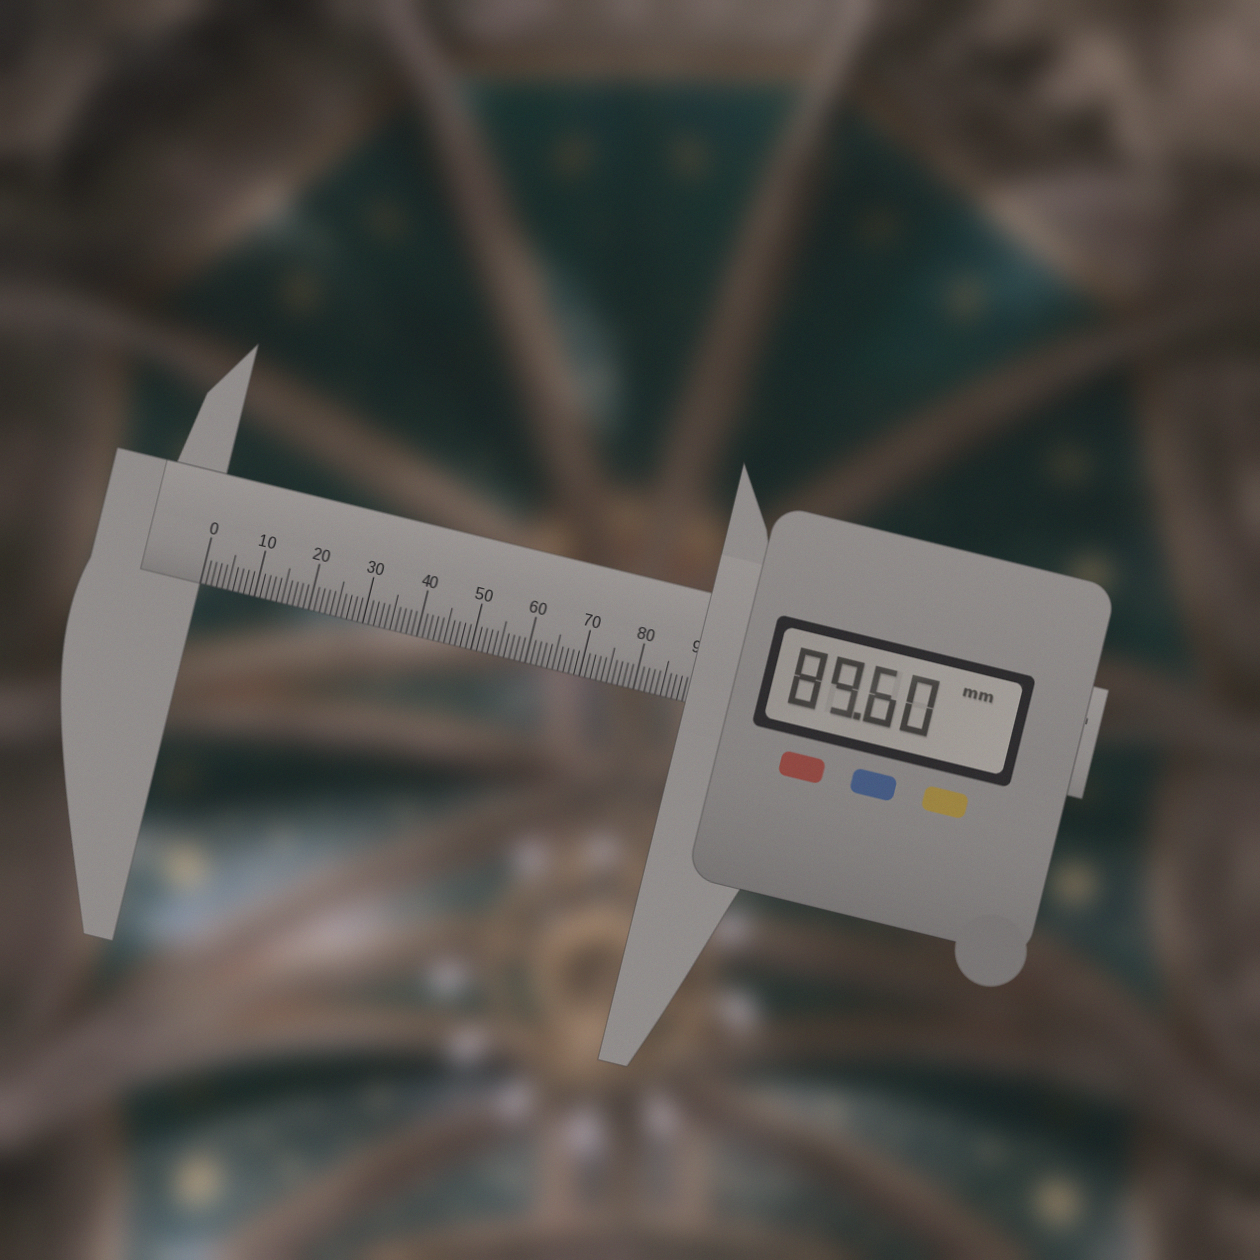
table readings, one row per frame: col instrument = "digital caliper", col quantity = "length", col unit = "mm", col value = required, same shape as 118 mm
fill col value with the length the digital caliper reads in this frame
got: 89.60 mm
